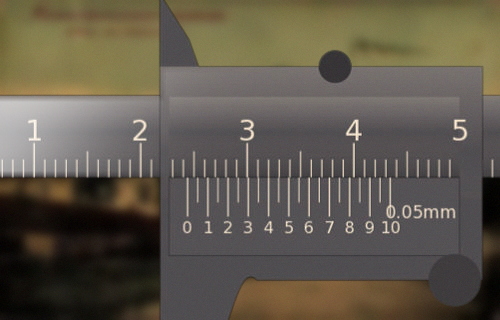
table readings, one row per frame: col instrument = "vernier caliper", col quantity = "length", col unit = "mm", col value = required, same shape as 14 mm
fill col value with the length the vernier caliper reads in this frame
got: 24.4 mm
